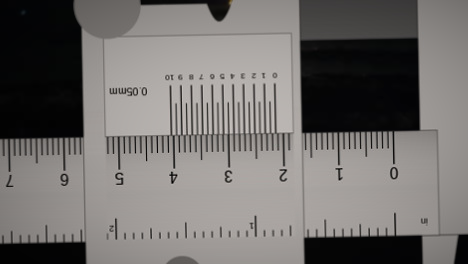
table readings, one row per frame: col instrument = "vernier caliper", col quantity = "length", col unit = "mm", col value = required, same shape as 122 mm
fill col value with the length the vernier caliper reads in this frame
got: 21.4 mm
